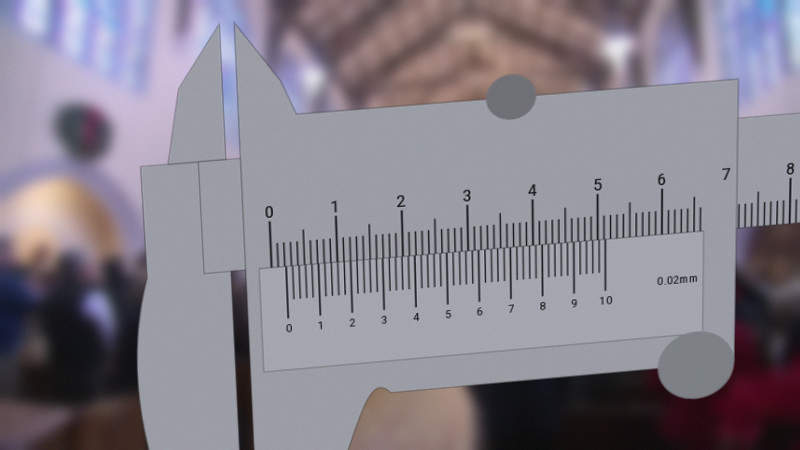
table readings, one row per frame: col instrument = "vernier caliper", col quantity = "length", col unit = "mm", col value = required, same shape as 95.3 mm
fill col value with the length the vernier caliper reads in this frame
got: 2.2 mm
